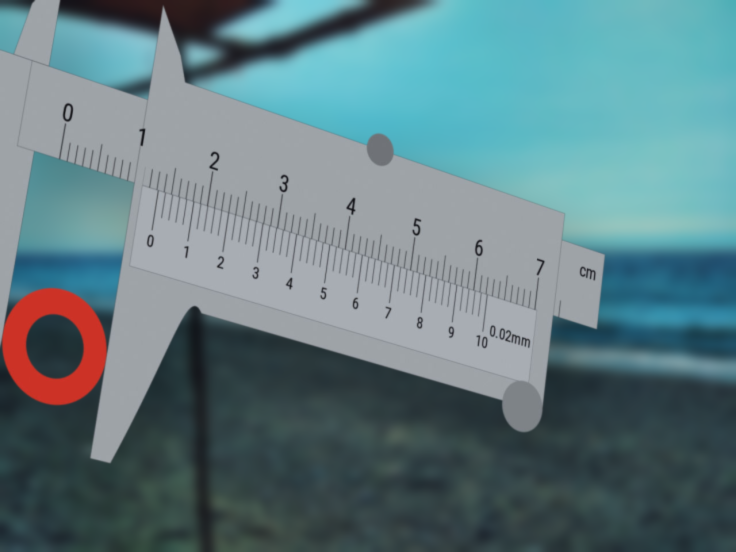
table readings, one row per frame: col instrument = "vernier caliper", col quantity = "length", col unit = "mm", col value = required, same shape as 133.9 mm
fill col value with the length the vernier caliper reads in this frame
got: 13.2 mm
